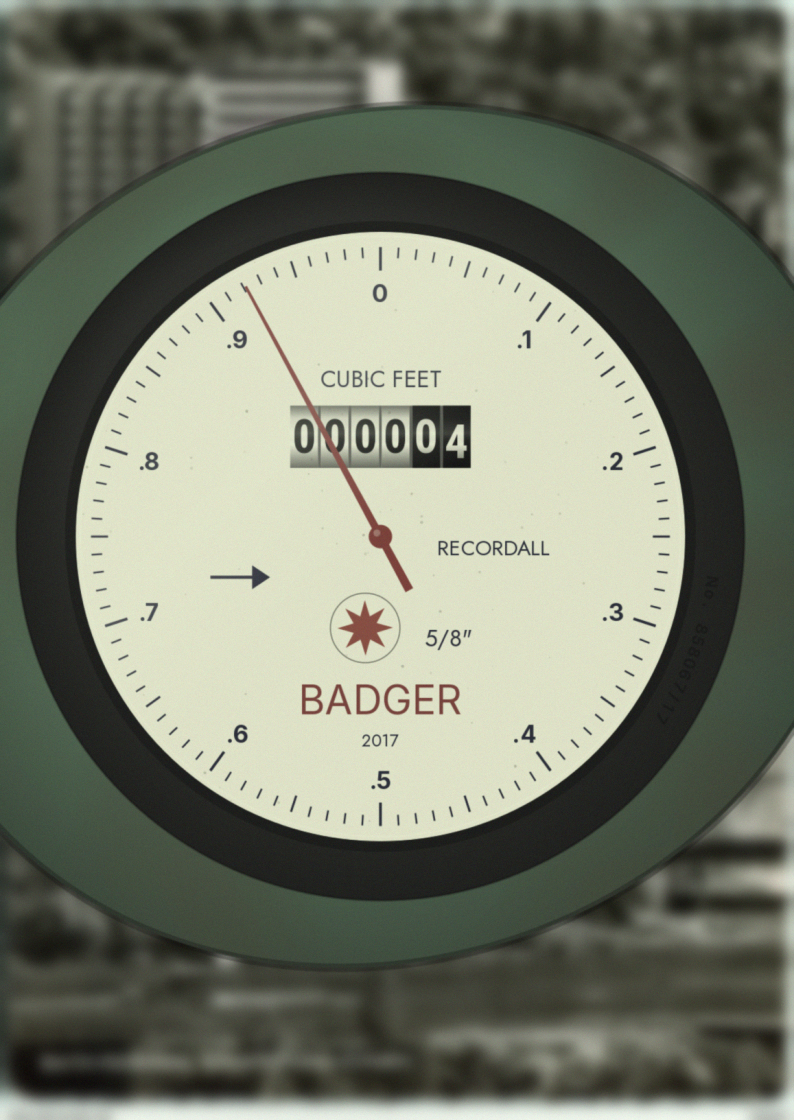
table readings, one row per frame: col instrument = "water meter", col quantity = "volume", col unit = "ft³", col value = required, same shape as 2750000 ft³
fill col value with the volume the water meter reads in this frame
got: 3.92 ft³
